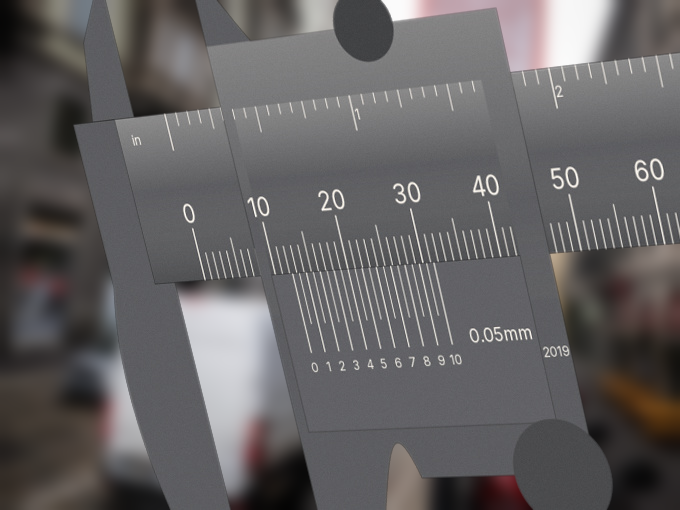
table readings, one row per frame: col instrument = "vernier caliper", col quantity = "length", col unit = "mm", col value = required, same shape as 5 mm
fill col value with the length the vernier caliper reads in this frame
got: 12.4 mm
